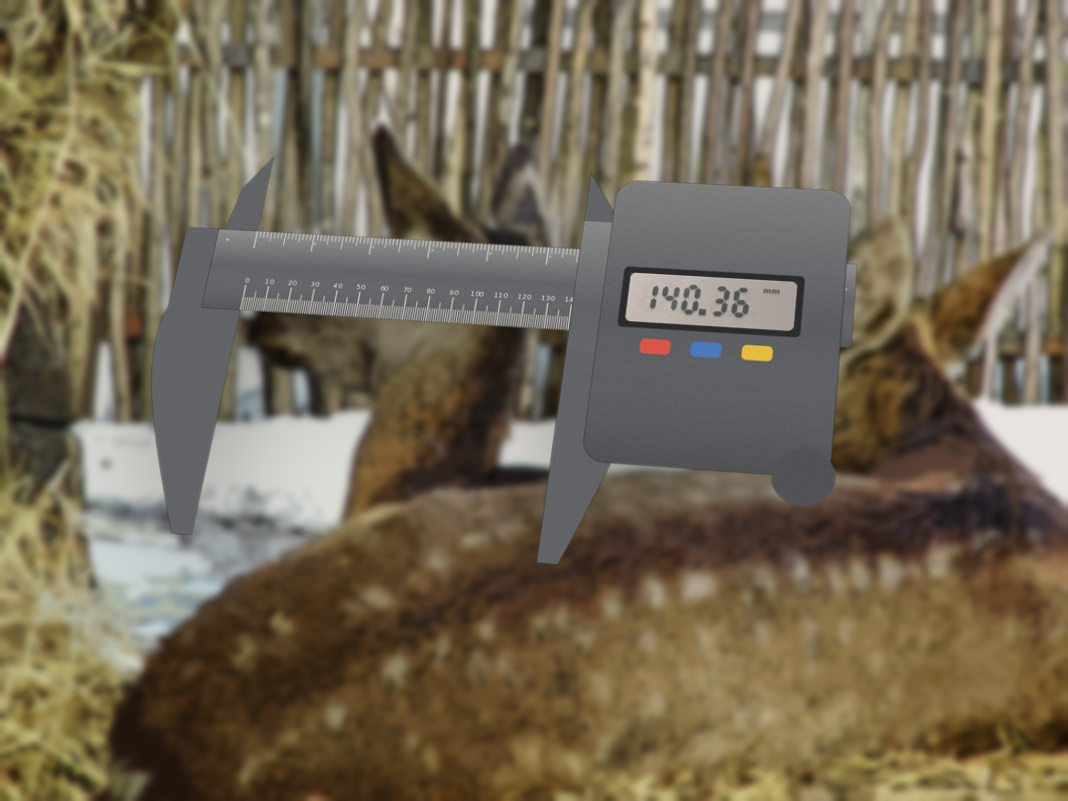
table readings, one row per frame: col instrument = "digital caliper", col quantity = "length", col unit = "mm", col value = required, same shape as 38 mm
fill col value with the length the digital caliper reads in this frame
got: 140.36 mm
